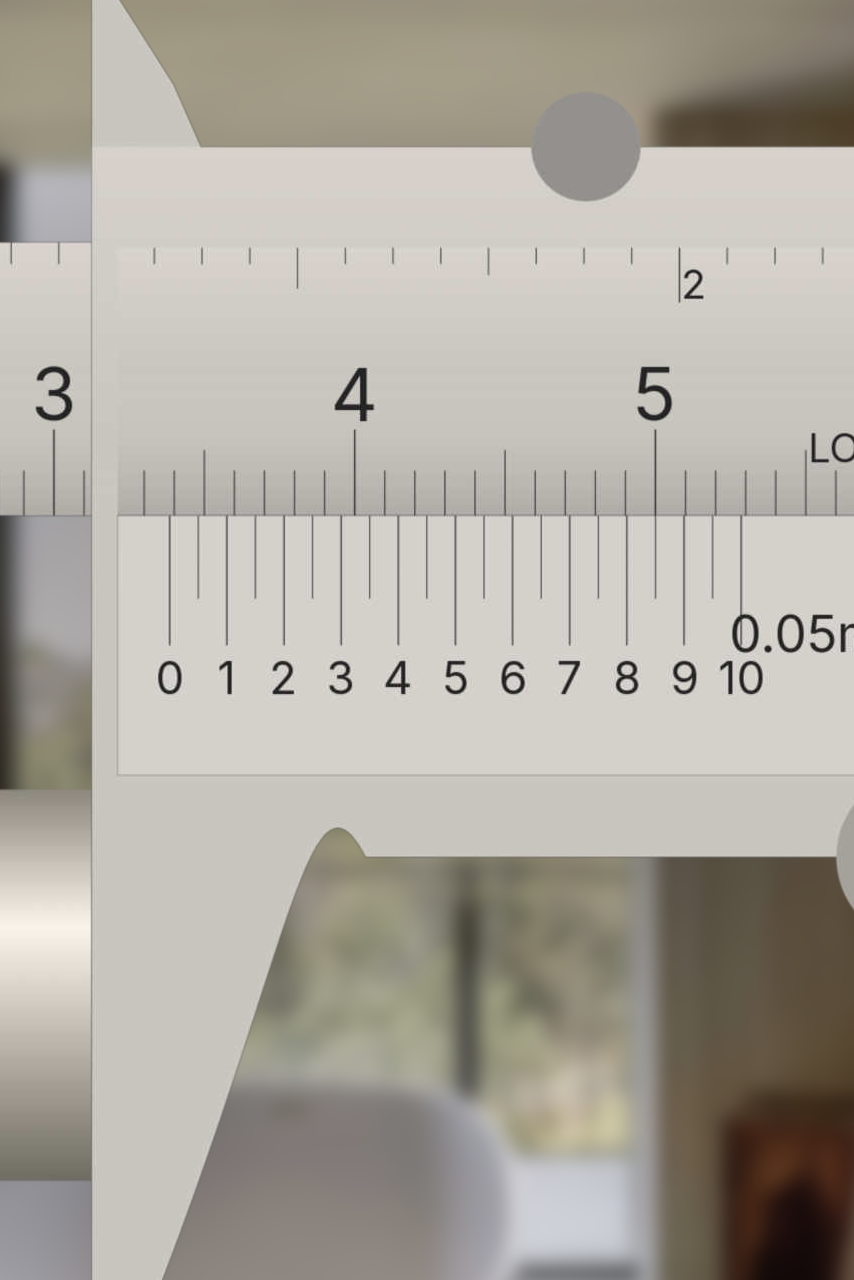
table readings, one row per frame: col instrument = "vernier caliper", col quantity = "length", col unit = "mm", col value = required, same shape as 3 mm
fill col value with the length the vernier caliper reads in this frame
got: 33.85 mm
